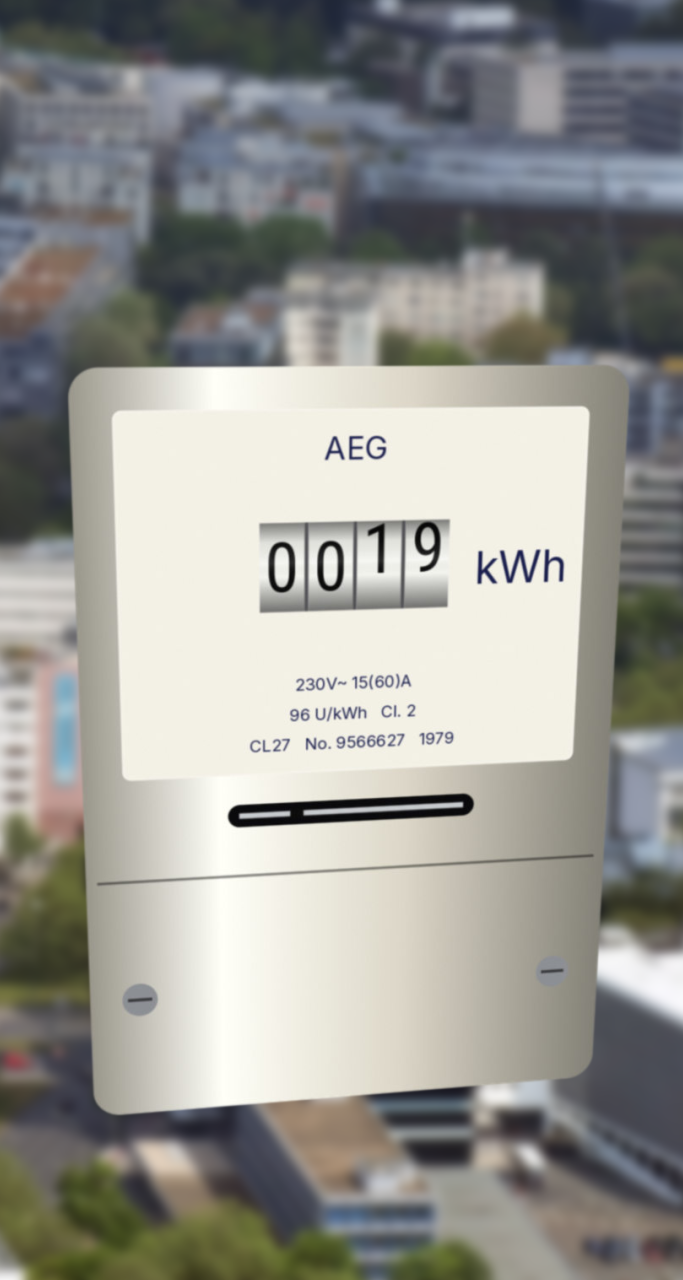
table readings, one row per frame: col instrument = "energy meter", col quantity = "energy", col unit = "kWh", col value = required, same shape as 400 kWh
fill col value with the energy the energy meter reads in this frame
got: 19 kWh
